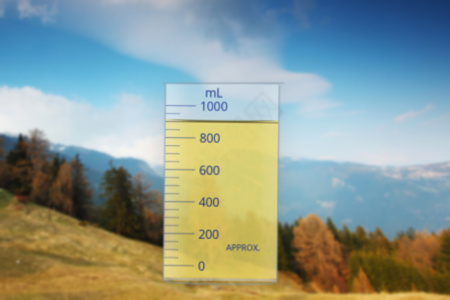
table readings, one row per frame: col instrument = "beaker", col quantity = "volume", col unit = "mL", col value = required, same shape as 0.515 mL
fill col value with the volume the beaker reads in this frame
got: 900 mL
